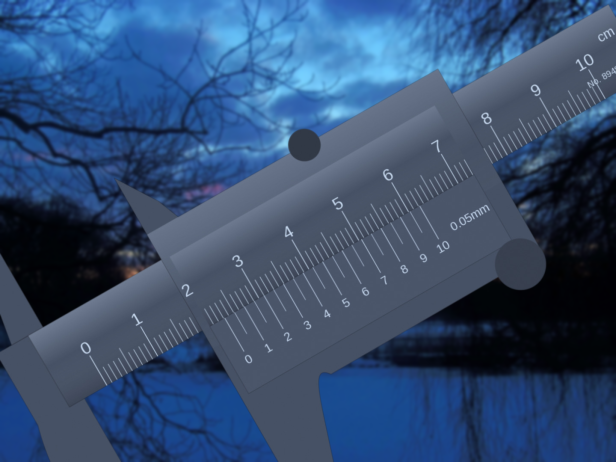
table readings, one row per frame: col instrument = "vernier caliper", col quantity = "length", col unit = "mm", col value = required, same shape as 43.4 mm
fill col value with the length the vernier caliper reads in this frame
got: 23.2 mm
